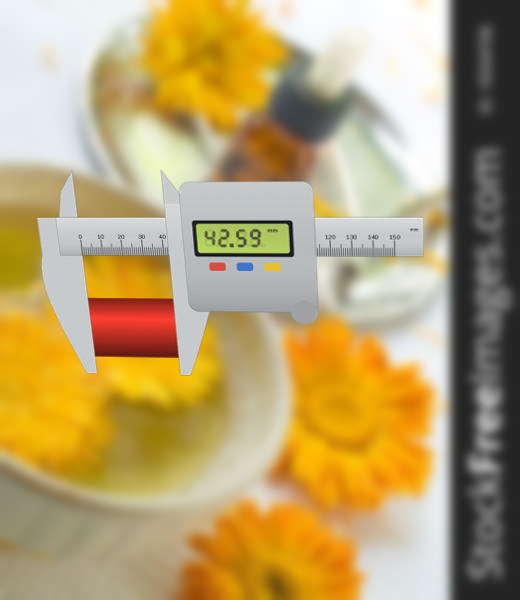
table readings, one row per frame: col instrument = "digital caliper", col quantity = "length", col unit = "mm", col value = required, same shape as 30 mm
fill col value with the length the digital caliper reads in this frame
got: 42.59 mm
